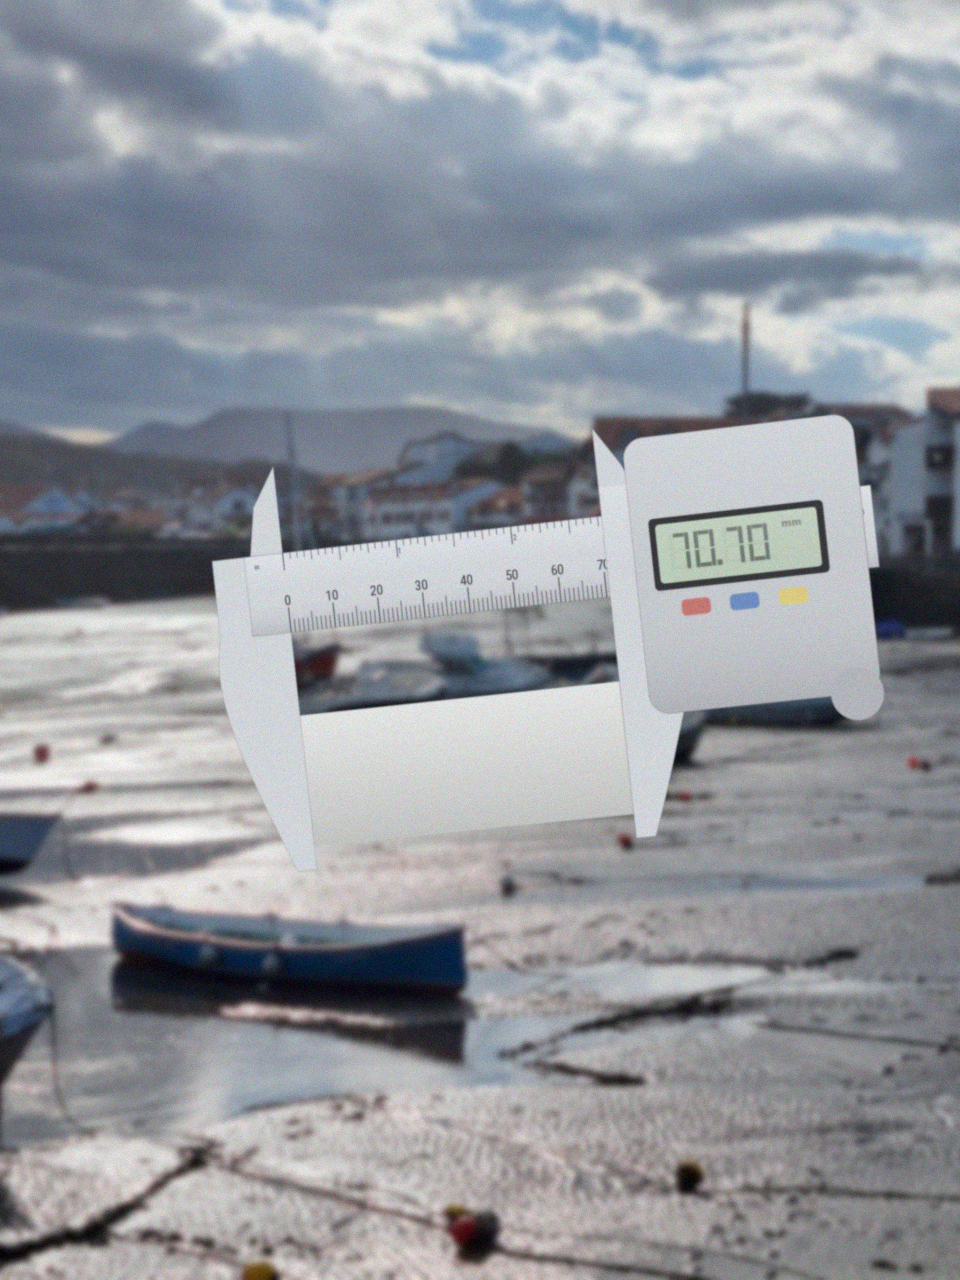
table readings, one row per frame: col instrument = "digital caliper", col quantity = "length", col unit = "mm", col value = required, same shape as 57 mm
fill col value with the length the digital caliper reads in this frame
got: 70.70 mm
